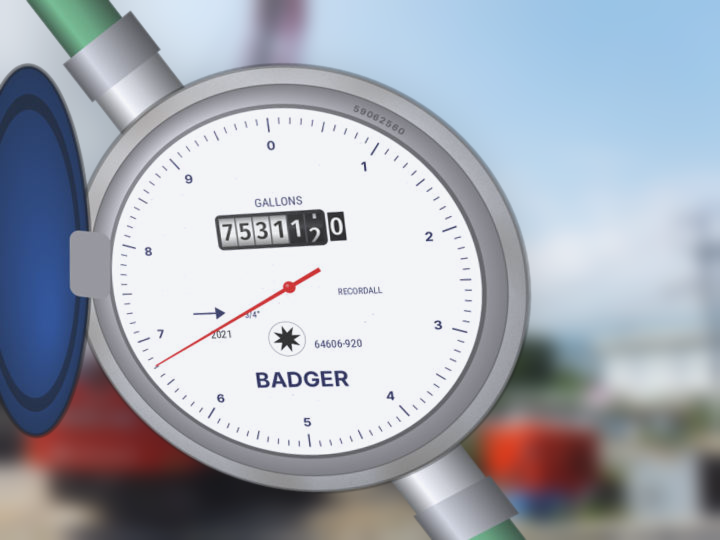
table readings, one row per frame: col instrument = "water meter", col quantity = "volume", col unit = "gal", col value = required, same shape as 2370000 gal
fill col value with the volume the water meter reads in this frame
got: 7531116.7 gal
